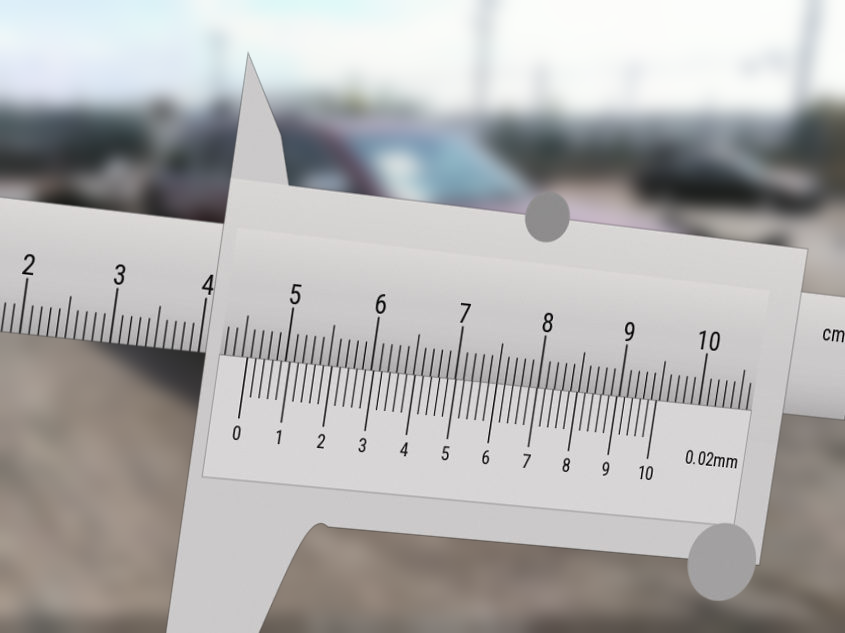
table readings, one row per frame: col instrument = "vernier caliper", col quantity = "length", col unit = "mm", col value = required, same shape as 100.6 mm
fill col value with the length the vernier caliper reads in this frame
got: 45.6 mm
